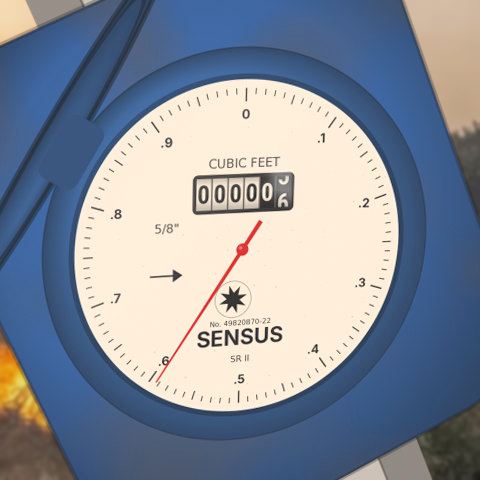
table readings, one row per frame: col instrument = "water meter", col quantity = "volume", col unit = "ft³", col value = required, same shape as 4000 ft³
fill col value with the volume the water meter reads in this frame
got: 5.59 ft³
